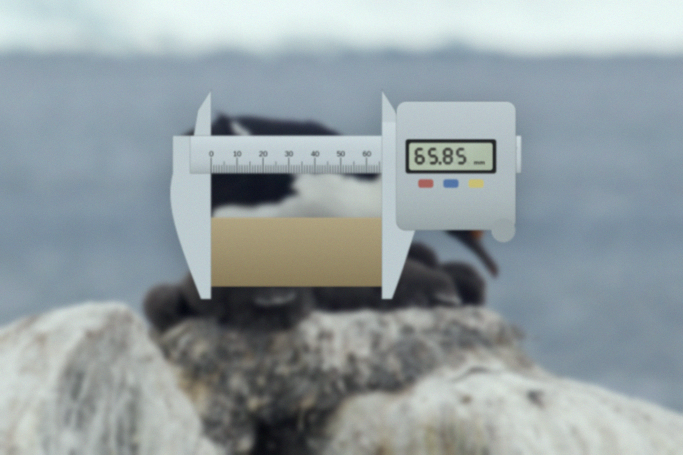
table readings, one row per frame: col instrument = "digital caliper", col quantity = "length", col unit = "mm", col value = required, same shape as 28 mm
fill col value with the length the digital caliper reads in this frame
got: 65.85 mm
